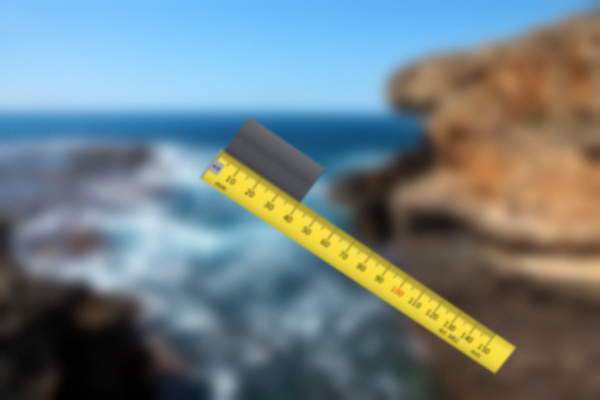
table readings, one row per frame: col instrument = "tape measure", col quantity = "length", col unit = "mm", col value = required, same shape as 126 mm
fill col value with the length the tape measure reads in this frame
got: 40 mm
